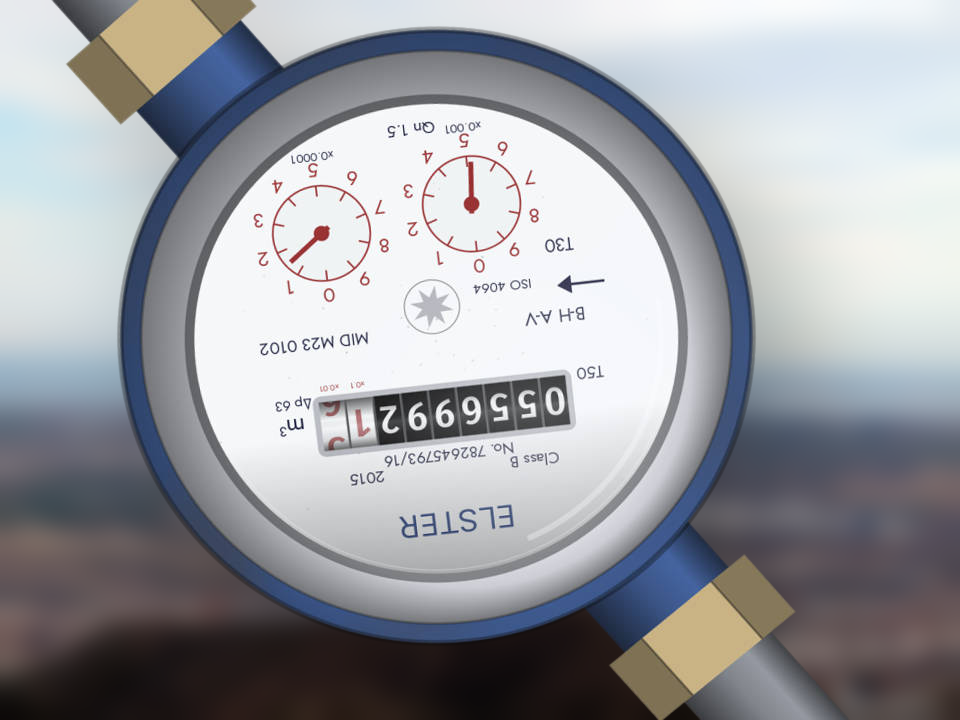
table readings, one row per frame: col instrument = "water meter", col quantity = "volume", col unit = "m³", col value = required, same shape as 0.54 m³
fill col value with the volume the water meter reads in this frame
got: 556992.1551 m³
